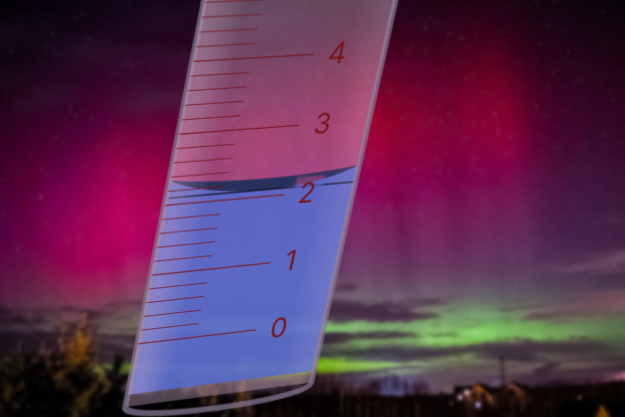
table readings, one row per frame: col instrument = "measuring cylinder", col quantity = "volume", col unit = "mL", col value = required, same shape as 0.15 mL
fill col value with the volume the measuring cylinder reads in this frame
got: 2.1 mL
